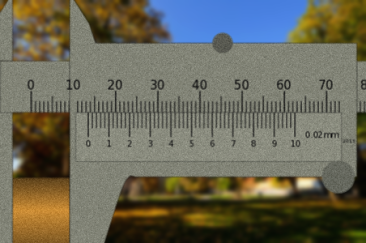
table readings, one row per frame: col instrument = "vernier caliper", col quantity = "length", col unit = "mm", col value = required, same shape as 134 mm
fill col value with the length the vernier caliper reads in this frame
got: 13.5 mm
